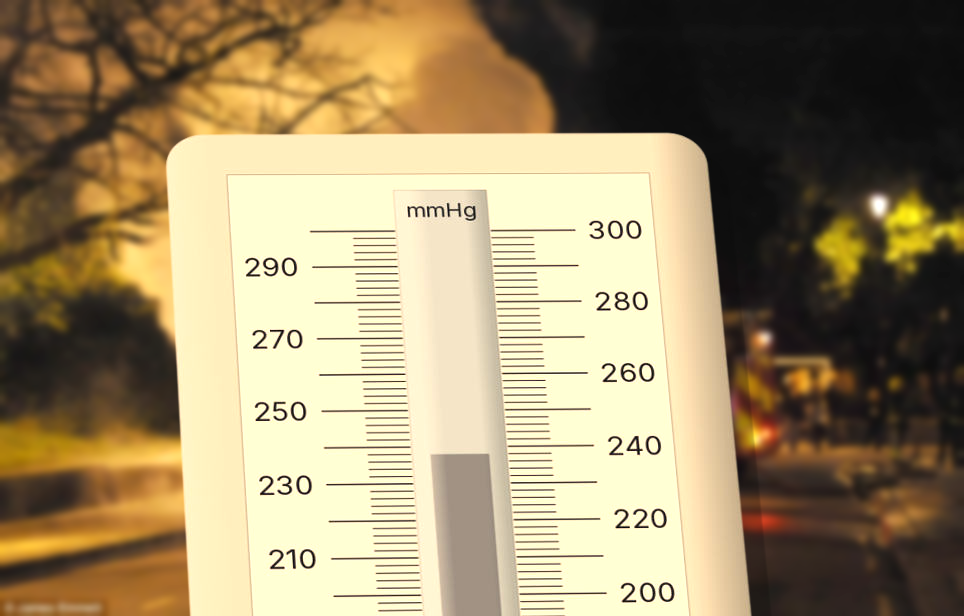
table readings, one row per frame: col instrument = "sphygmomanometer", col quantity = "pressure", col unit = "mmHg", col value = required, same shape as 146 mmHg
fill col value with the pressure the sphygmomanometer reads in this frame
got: 238 mmHg
